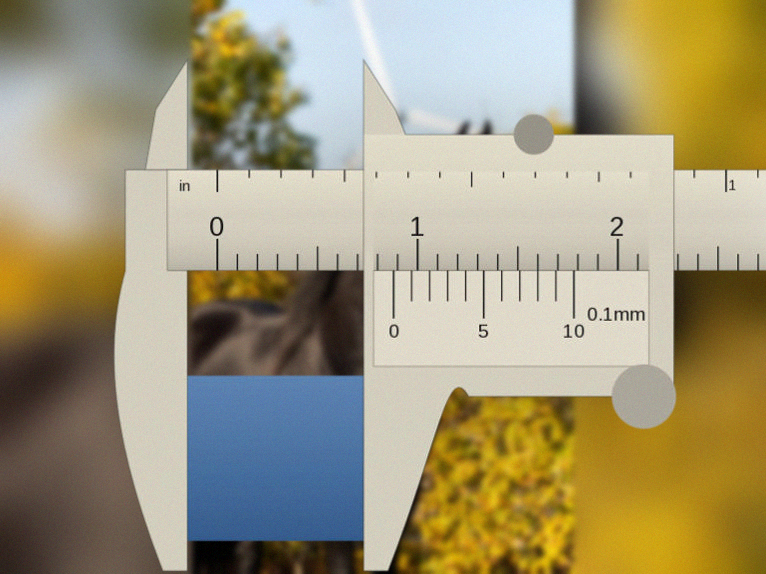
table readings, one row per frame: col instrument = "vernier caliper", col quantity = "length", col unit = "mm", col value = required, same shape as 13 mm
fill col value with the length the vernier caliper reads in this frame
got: 8.8 mm
